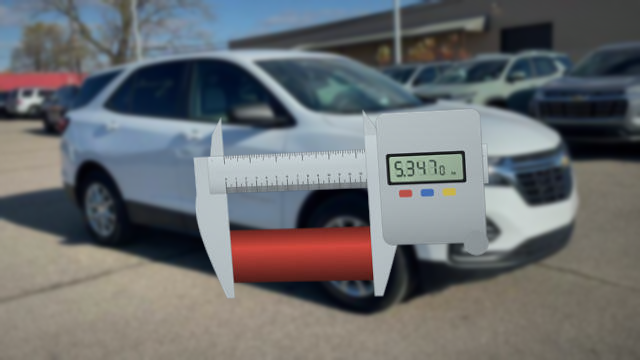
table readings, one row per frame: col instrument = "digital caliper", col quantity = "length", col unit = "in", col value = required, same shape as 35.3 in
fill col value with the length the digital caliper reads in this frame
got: 5.3470 in
